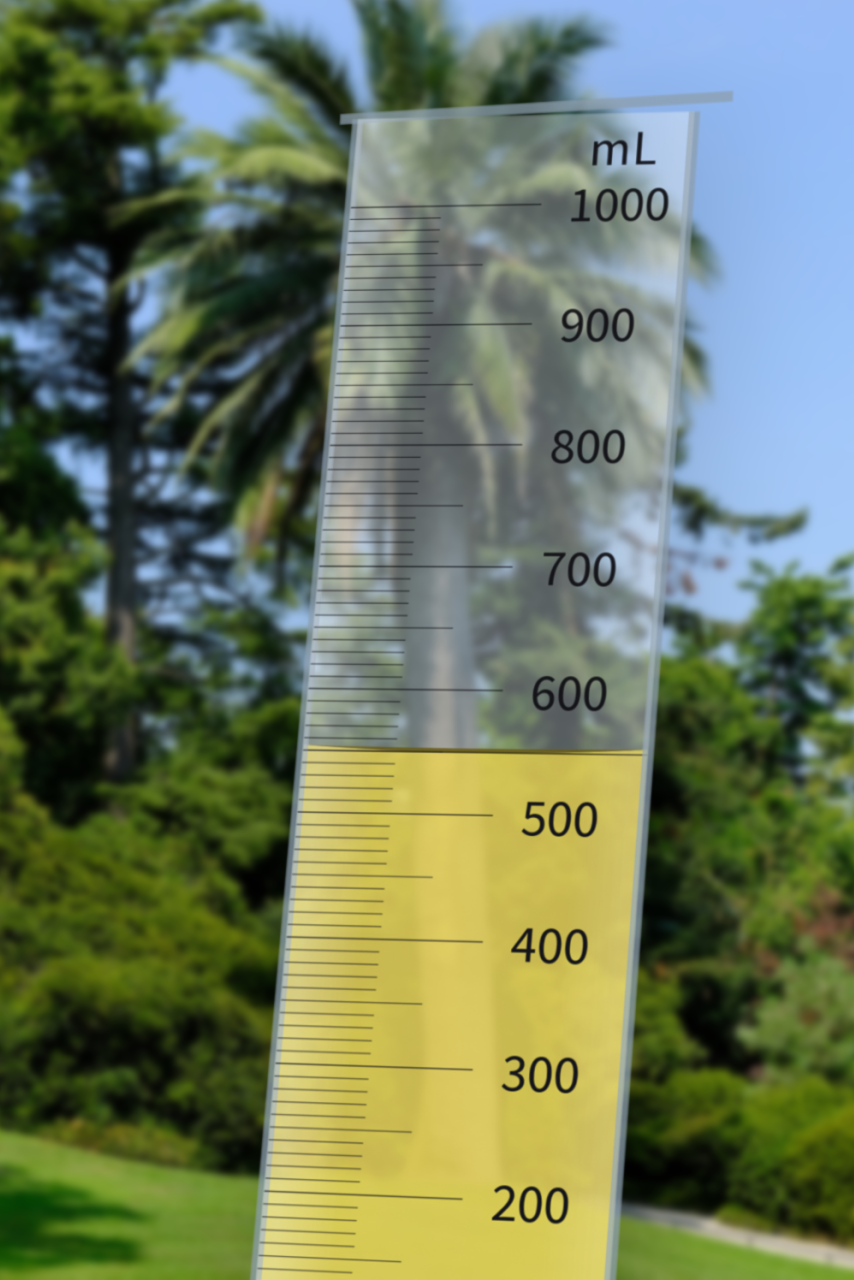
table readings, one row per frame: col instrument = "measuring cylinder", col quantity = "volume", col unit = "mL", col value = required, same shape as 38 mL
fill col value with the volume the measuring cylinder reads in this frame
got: 550 mL
